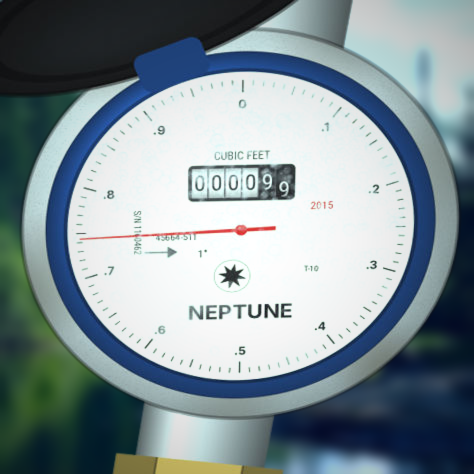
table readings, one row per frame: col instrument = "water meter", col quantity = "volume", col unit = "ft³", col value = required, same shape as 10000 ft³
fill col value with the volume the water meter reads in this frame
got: 98.74 ft³
